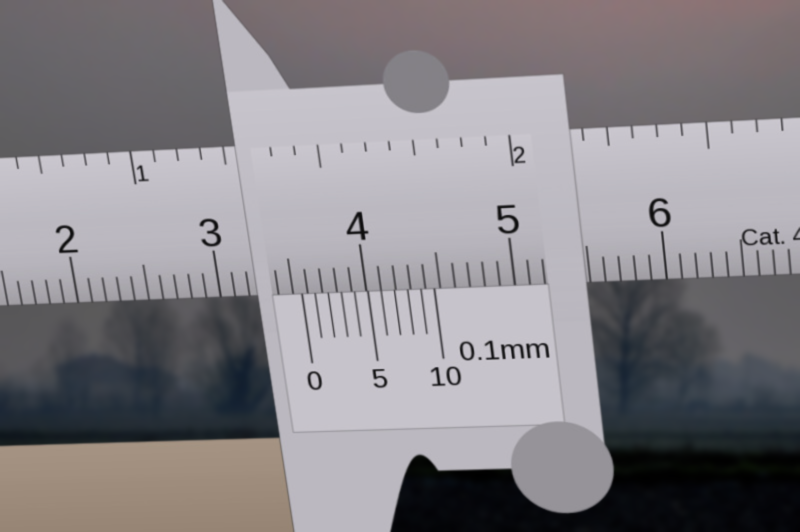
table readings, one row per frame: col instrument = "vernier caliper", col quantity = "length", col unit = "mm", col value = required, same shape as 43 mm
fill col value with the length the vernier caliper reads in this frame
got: 35.6 mm
